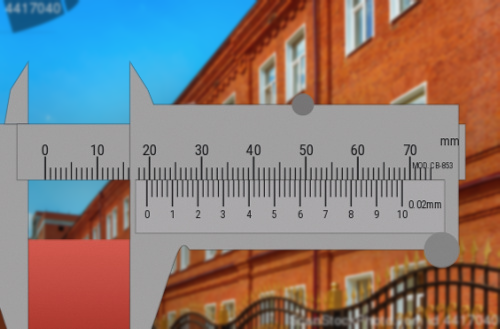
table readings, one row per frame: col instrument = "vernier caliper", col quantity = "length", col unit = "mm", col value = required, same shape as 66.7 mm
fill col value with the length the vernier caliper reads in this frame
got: 19.5 mm
